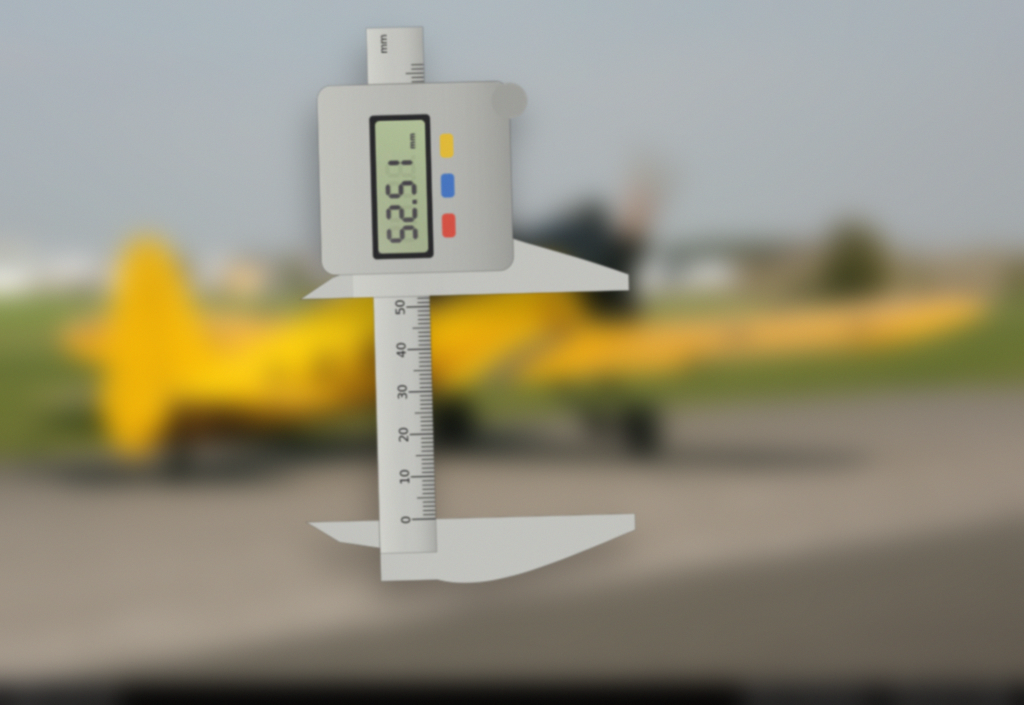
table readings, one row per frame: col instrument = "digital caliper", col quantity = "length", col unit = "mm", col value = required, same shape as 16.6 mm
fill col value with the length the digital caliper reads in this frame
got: 52.51 mm
